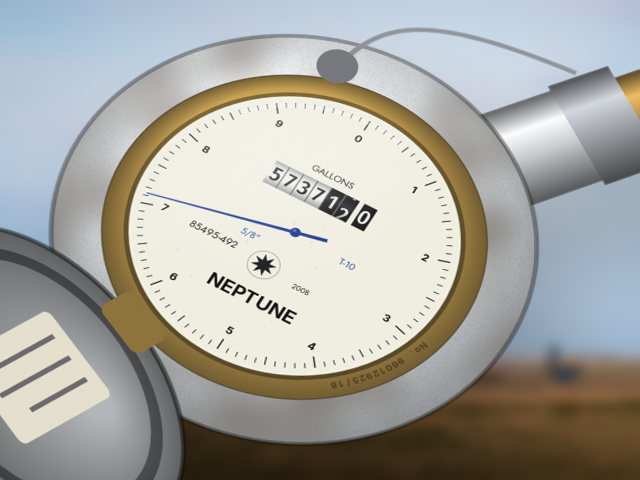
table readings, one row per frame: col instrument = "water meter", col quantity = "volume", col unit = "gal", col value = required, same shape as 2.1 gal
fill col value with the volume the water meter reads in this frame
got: 5737117.1 gal
